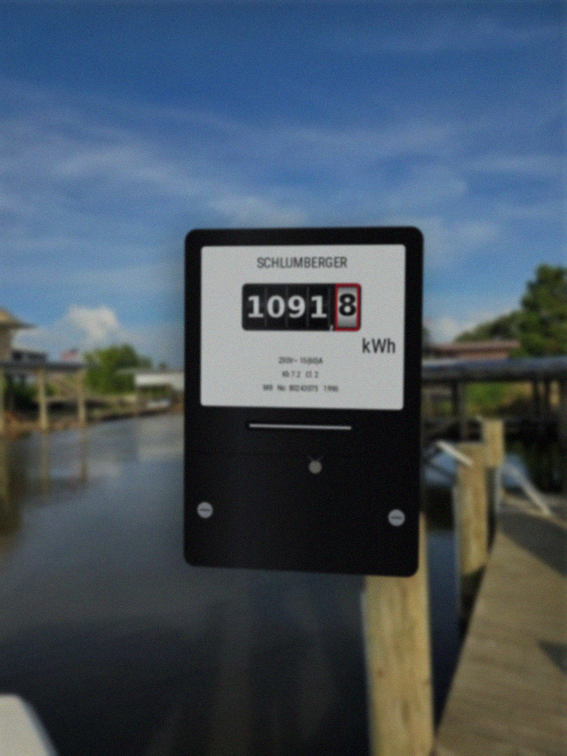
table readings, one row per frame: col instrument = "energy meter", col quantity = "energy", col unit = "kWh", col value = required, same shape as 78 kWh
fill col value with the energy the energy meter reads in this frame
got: 1091.8 kWh
